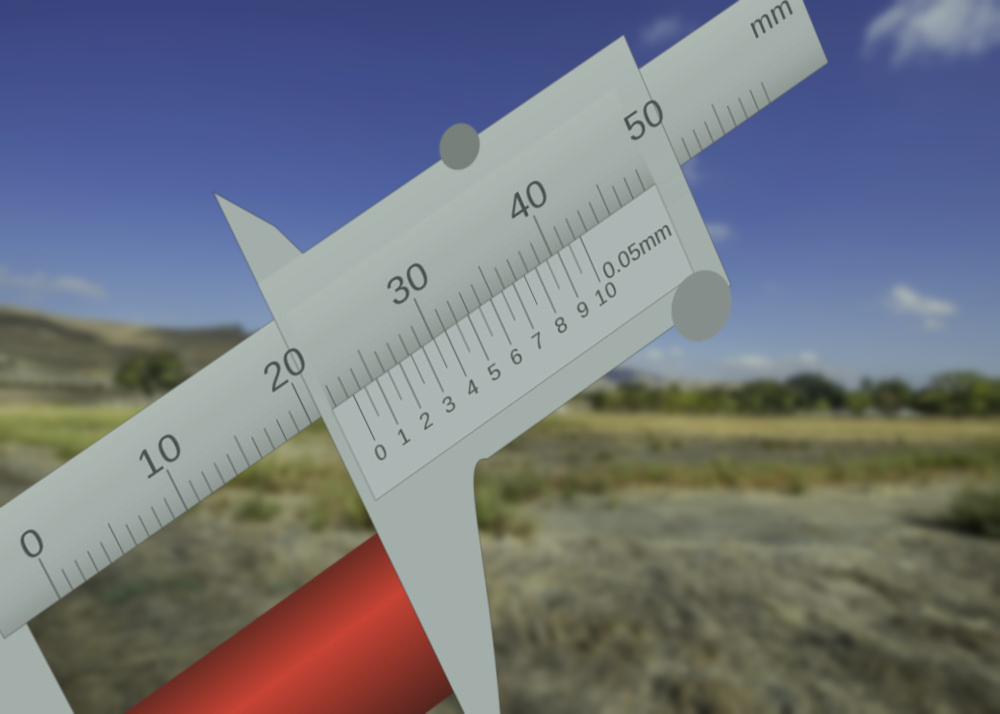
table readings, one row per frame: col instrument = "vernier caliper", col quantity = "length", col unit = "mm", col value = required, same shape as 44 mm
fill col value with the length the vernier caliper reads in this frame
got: 23.4 mm
